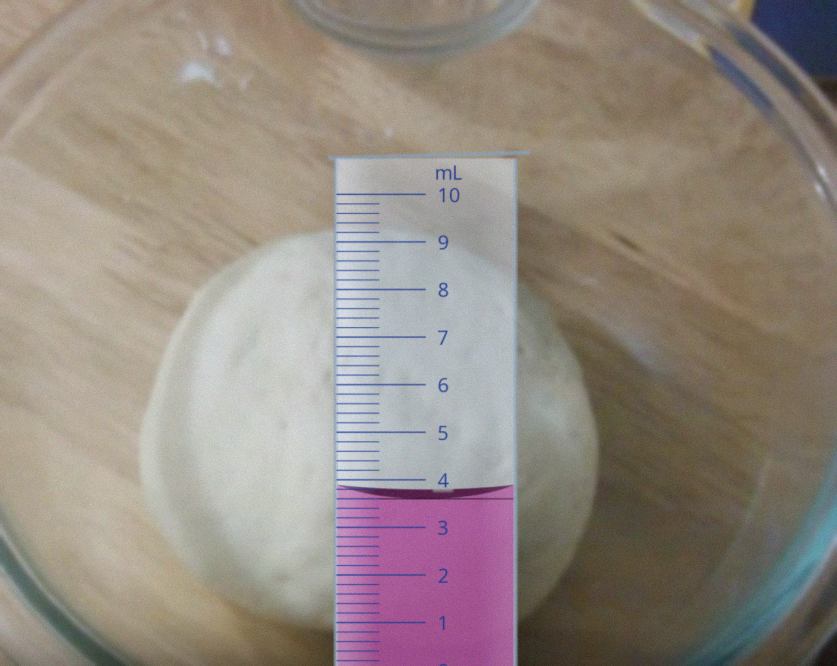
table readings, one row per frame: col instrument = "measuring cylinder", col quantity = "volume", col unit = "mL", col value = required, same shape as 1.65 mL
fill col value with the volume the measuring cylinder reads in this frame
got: 3.6 mL
